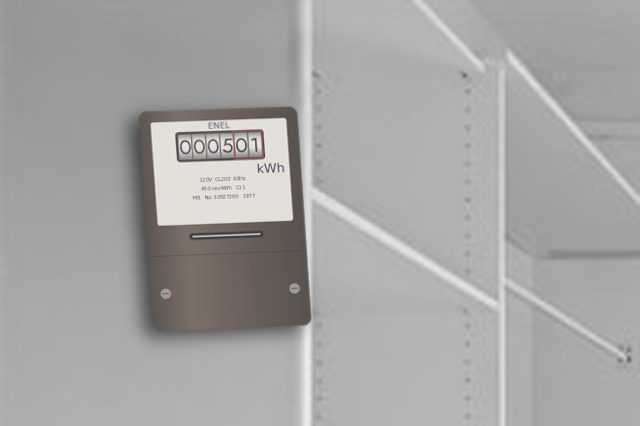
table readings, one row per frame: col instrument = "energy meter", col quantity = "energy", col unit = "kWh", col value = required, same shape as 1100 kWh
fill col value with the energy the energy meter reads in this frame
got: 5.01 kWh
